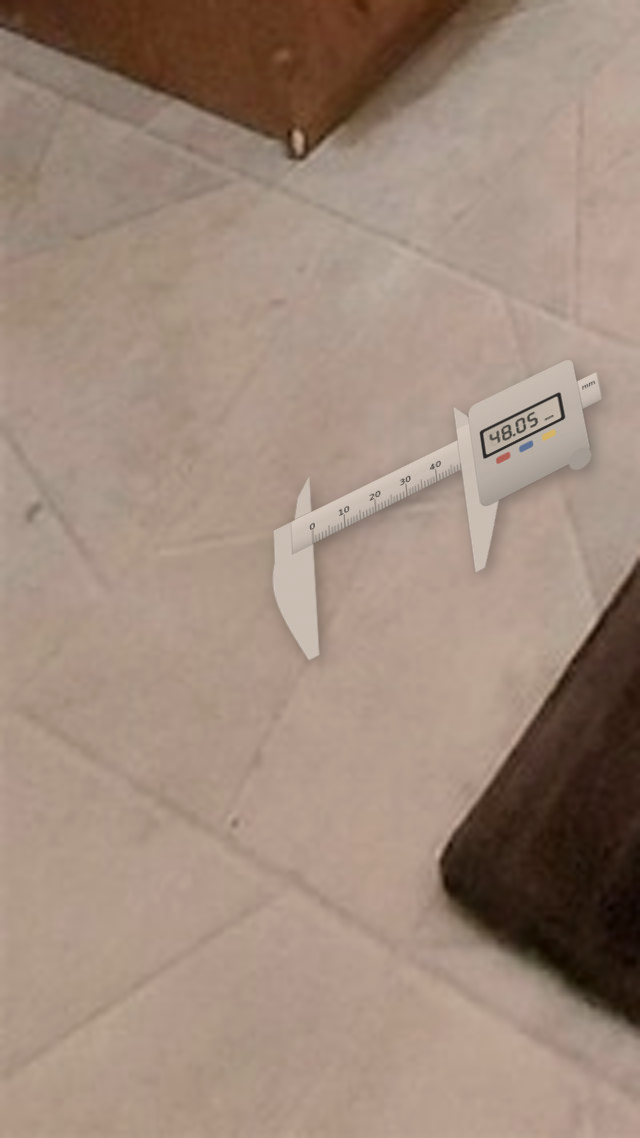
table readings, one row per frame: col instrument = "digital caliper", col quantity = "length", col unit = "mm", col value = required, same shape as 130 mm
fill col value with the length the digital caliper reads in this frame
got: 48.05 mm
